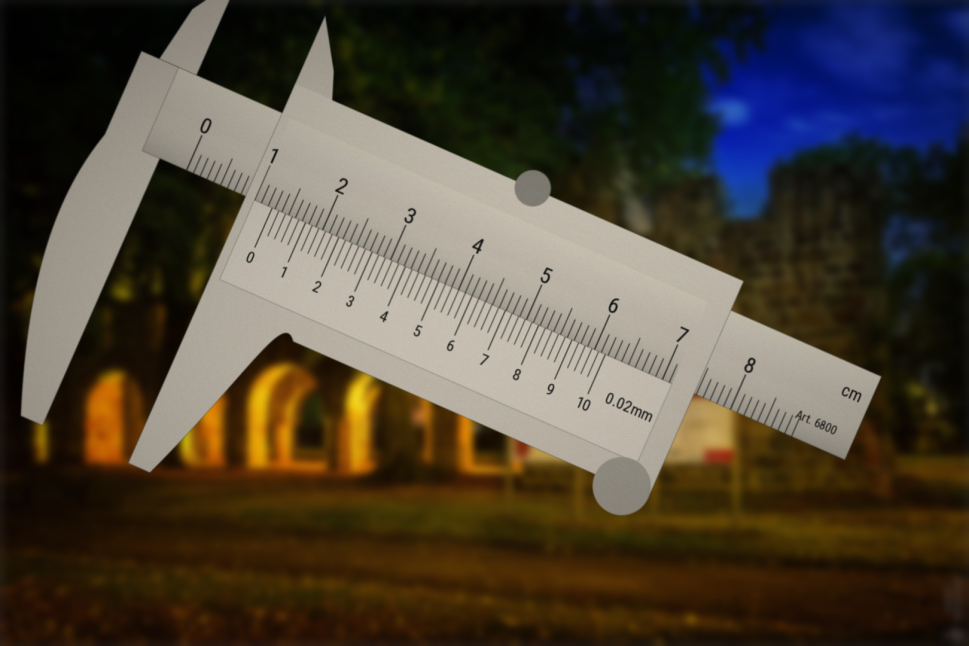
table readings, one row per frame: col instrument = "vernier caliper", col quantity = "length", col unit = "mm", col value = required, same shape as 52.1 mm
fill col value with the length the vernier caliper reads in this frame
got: 12.6 mm
